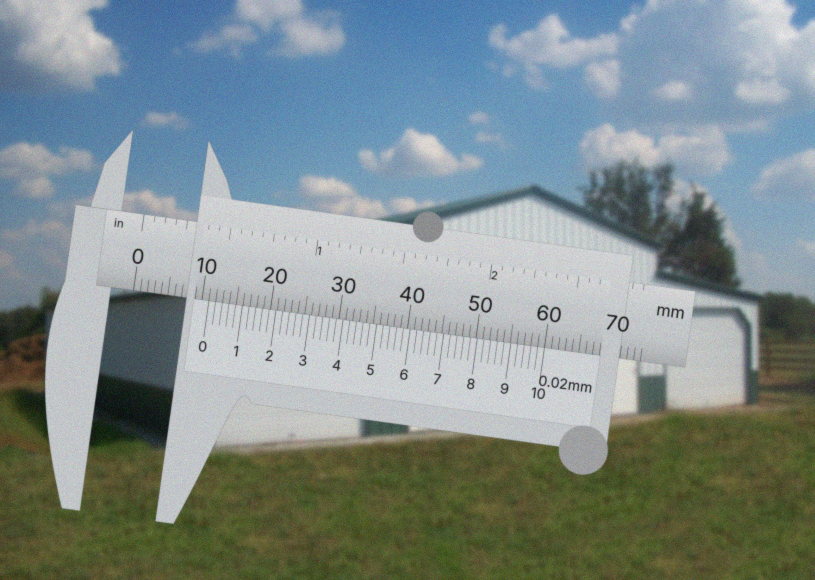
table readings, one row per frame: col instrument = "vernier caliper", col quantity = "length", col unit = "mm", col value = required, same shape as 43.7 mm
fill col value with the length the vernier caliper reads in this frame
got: 11.0 mm
